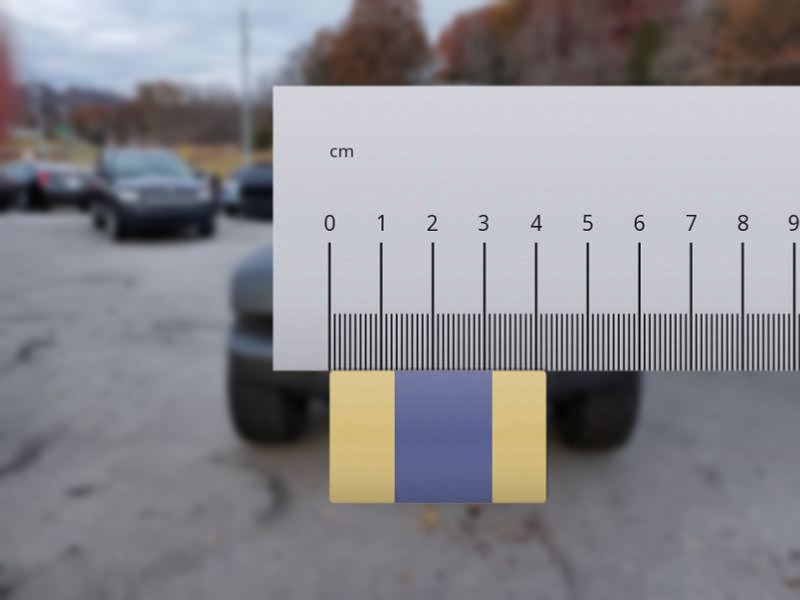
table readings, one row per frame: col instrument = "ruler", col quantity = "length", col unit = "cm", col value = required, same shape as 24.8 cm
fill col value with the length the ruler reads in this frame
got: 4.2 cm
